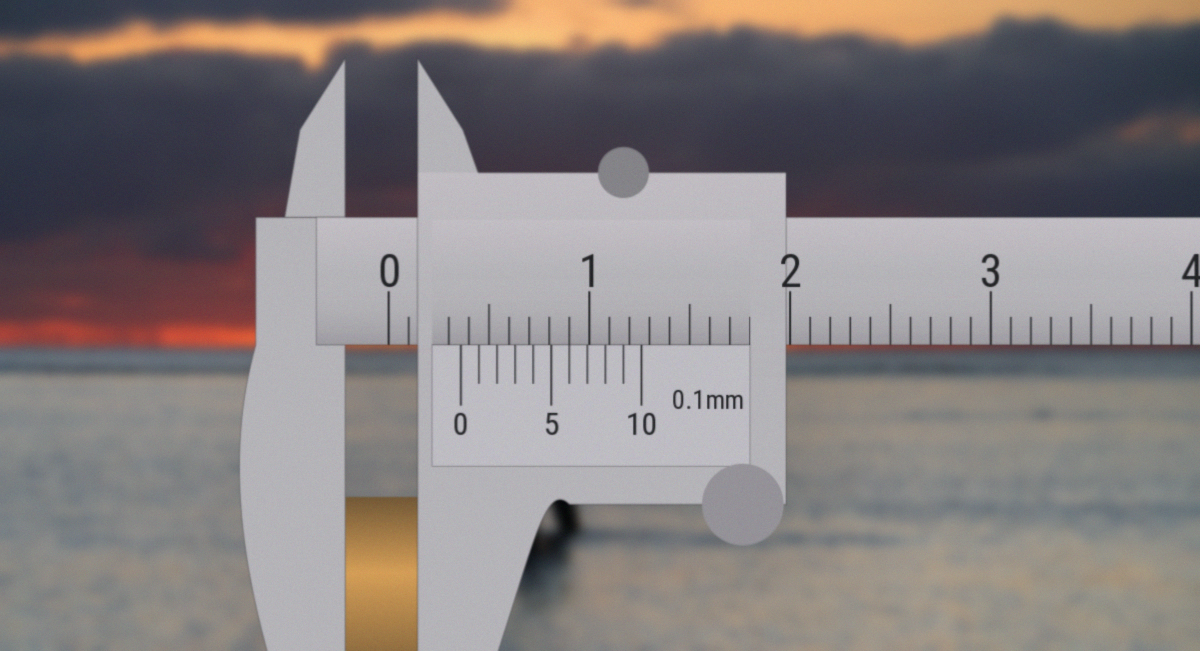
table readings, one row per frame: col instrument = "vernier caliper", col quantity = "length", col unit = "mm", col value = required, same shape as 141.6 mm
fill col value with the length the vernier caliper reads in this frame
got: 3.6 mm
